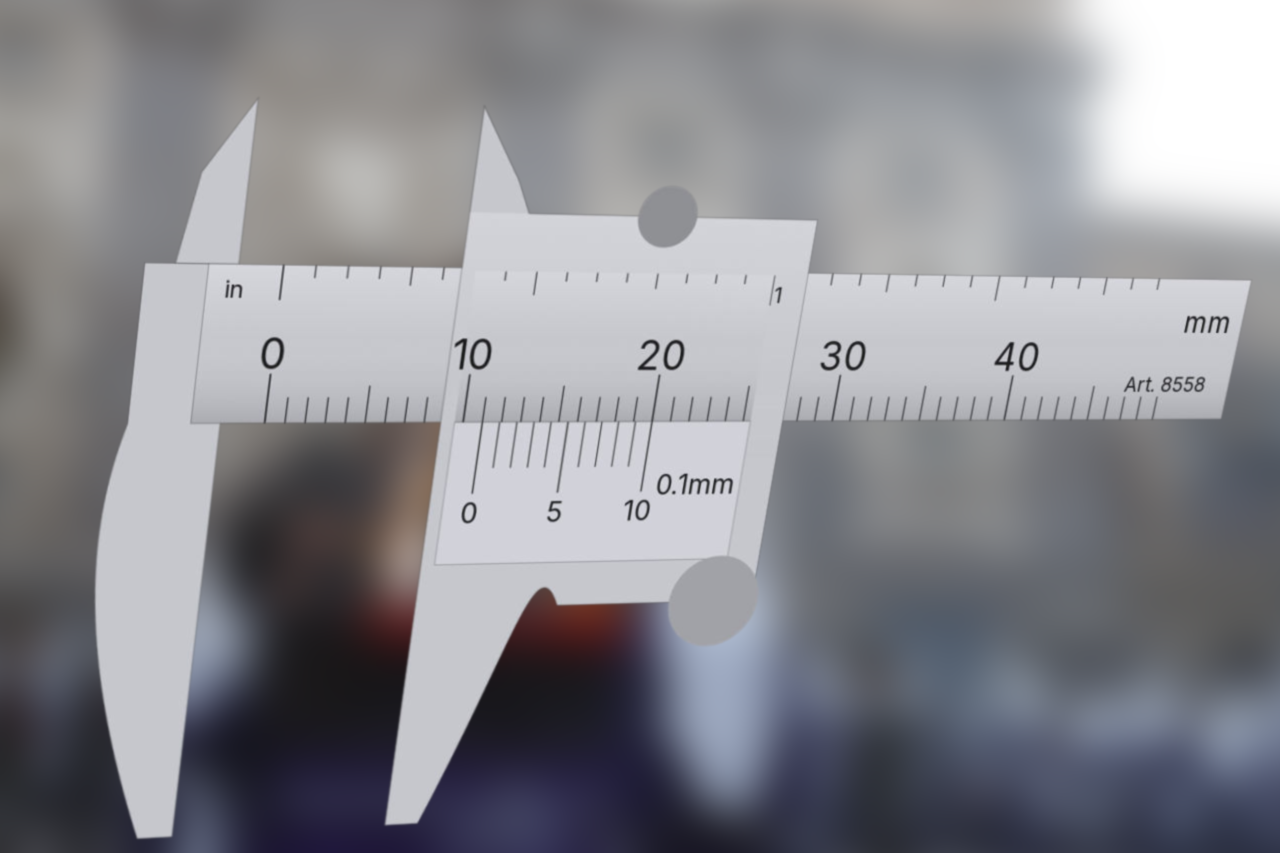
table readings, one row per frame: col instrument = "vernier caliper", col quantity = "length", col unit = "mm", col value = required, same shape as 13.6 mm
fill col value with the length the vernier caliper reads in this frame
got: 11.0 mm
